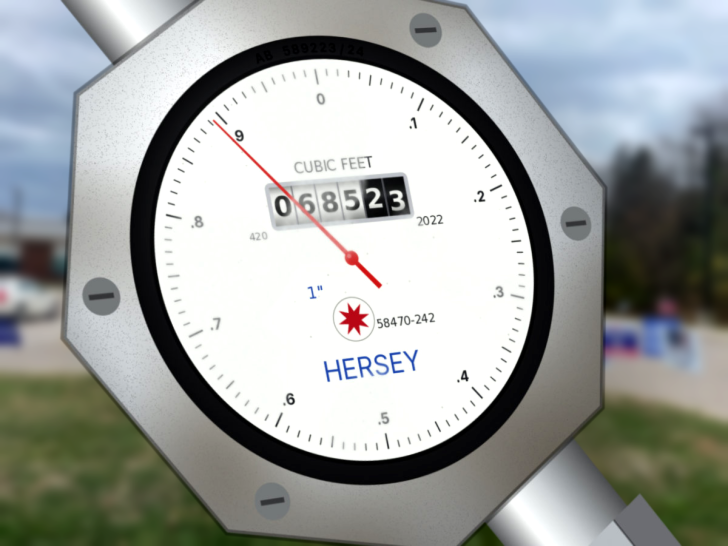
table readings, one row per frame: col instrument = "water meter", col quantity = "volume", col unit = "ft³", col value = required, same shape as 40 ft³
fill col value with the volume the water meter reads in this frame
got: 68522.89 ft³
